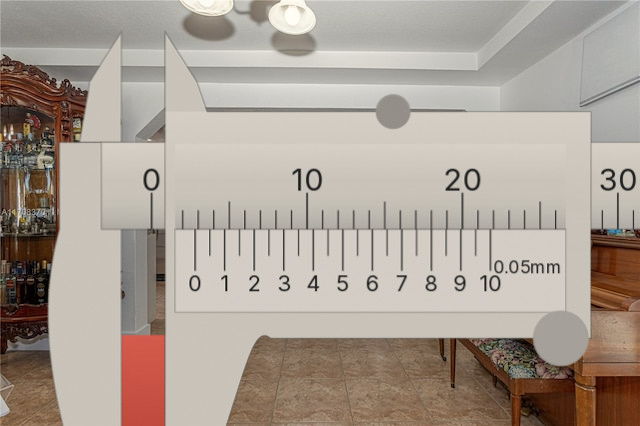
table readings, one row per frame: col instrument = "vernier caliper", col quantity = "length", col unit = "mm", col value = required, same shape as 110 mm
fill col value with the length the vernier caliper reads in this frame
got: 2.8 mm
